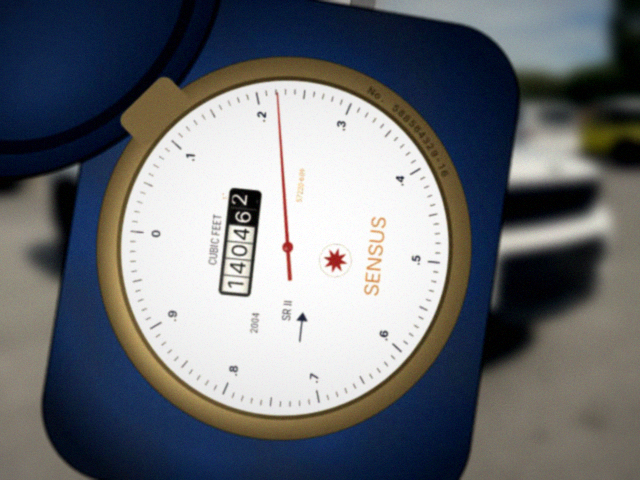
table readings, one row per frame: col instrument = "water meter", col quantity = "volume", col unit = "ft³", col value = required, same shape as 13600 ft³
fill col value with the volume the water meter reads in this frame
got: 140462.22 ft³
